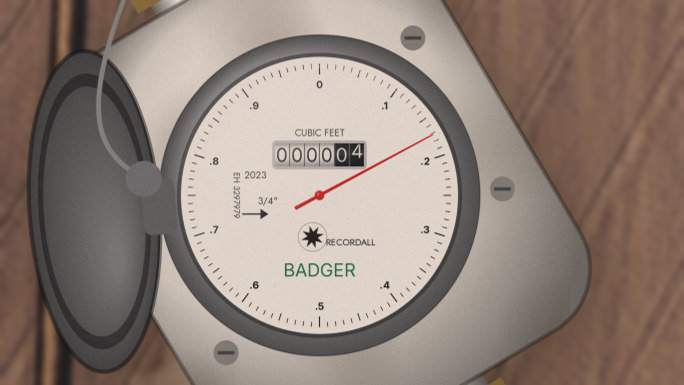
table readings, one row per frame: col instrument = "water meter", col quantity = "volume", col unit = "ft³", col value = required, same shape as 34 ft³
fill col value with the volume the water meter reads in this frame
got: 4.17 ft³
